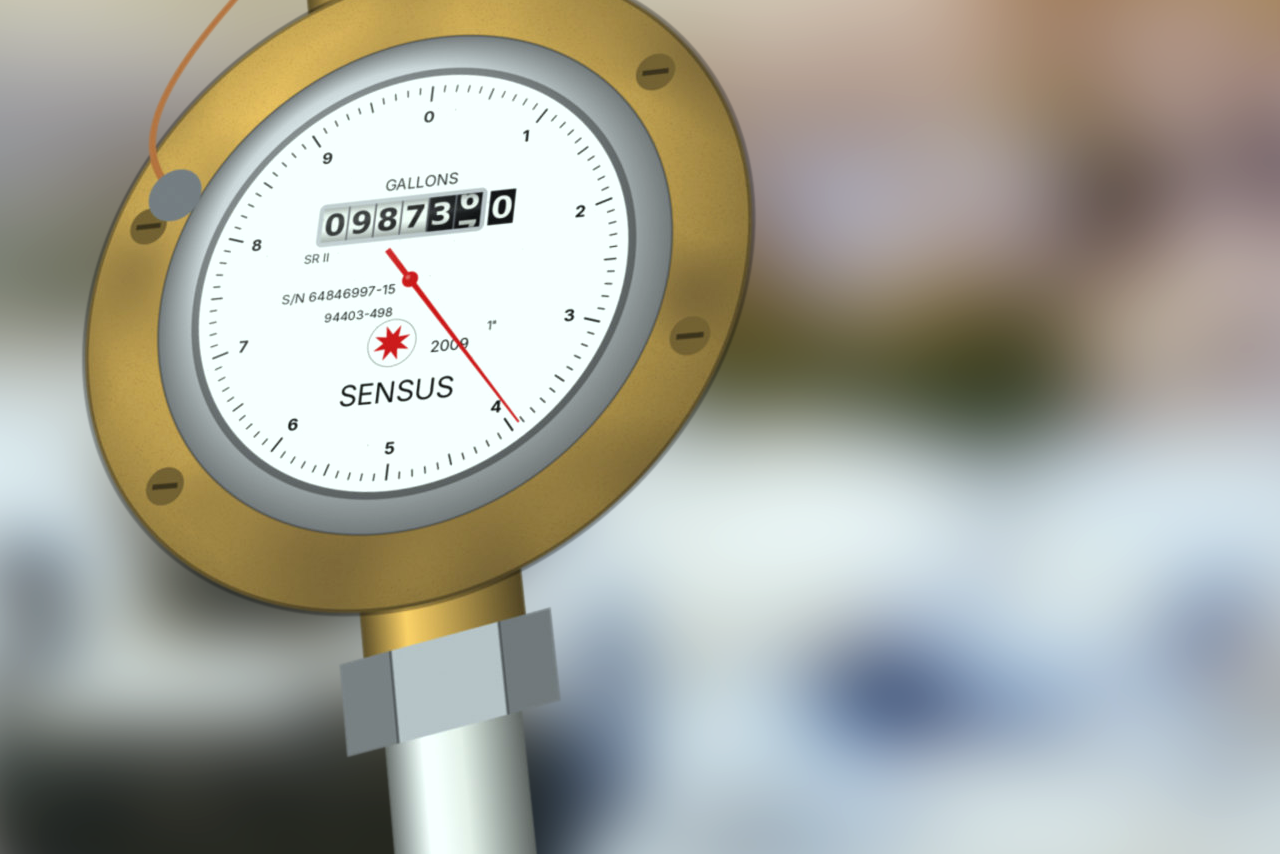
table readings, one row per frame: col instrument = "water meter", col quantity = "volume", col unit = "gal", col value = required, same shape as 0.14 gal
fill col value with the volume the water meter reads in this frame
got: 987363.9 gal
